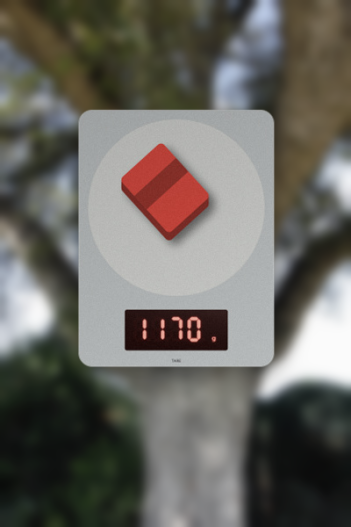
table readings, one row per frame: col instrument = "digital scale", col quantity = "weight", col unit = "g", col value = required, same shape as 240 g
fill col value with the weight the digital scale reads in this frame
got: 1170 g
